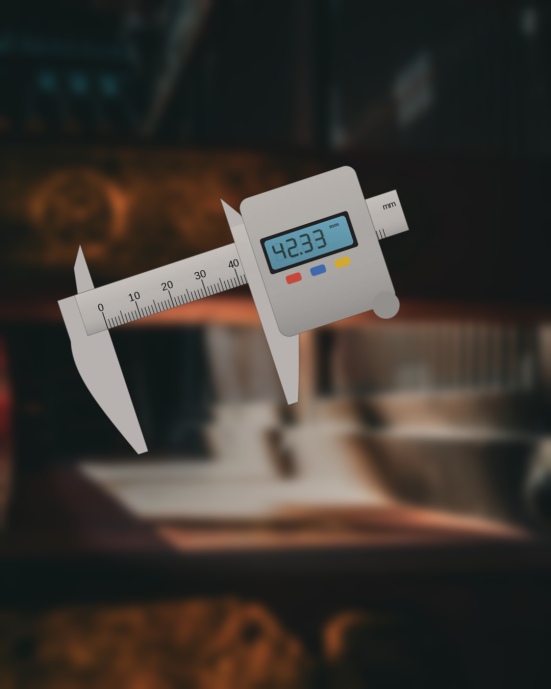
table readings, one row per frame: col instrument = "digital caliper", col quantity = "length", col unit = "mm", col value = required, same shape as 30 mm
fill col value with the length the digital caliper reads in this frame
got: 42.33 mm
